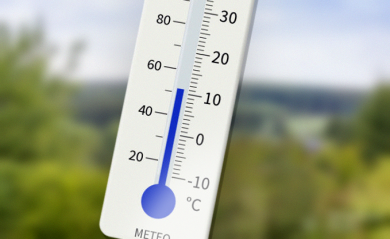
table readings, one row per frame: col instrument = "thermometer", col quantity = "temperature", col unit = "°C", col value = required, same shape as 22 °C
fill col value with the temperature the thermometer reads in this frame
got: 11 °C
